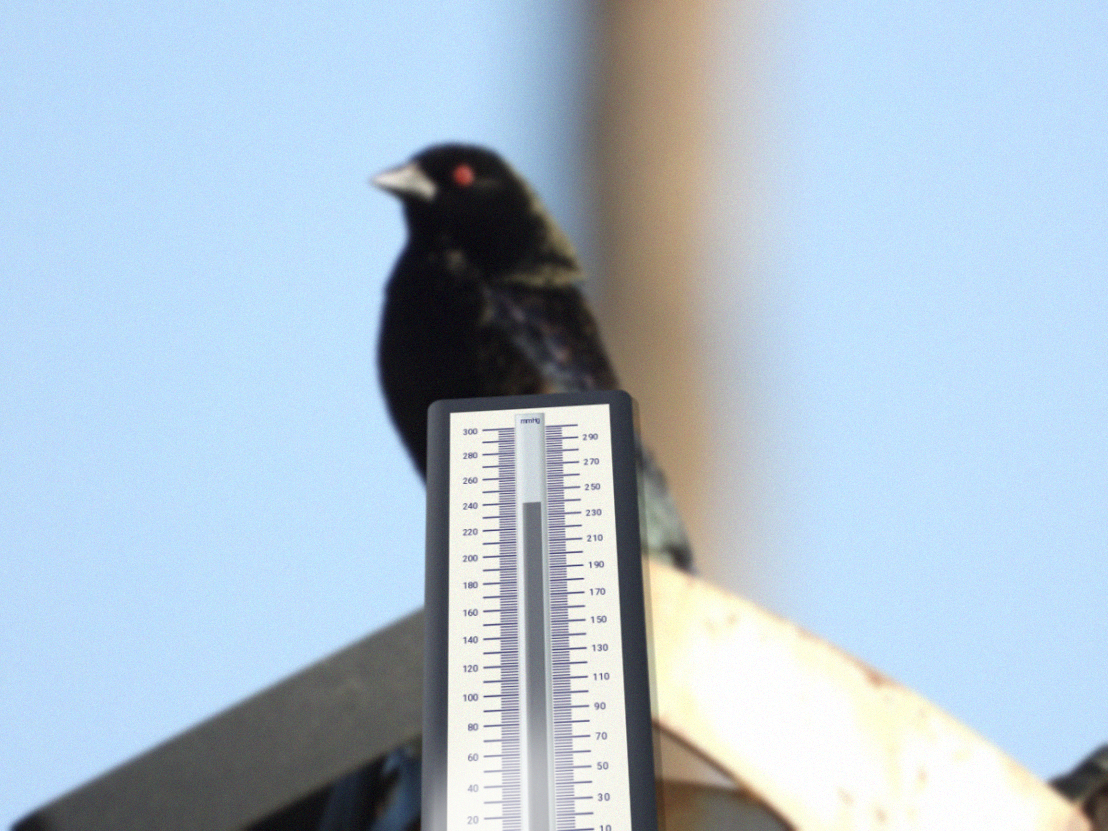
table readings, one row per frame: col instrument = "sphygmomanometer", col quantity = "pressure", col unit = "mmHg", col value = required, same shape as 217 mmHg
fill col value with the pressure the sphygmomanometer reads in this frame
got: 240 mmHg
